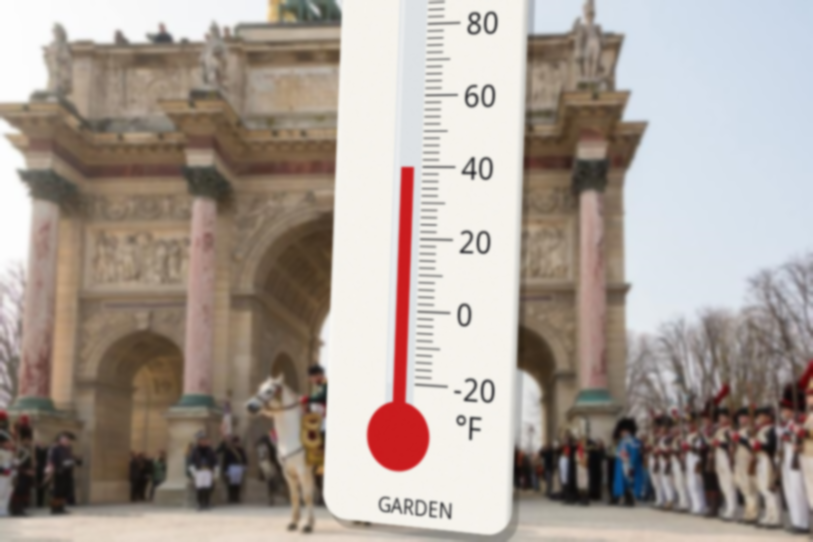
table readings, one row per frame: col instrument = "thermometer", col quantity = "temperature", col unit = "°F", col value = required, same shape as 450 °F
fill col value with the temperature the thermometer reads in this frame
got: 40 °F
